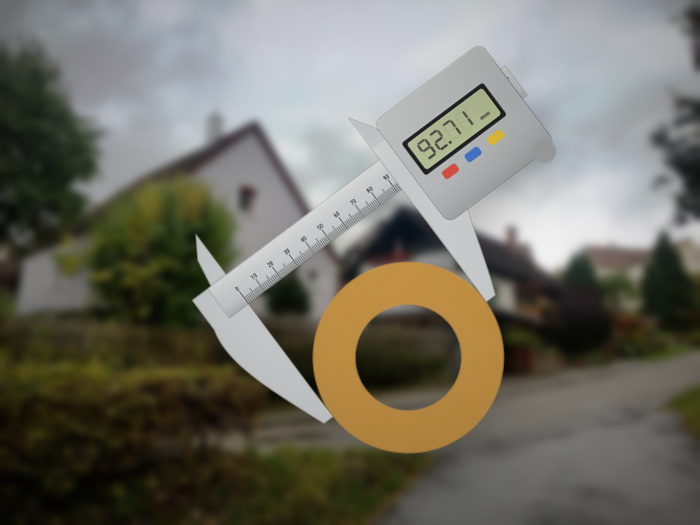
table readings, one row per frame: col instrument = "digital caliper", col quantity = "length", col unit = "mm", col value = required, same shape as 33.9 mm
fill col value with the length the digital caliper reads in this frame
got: 92.71 mm
